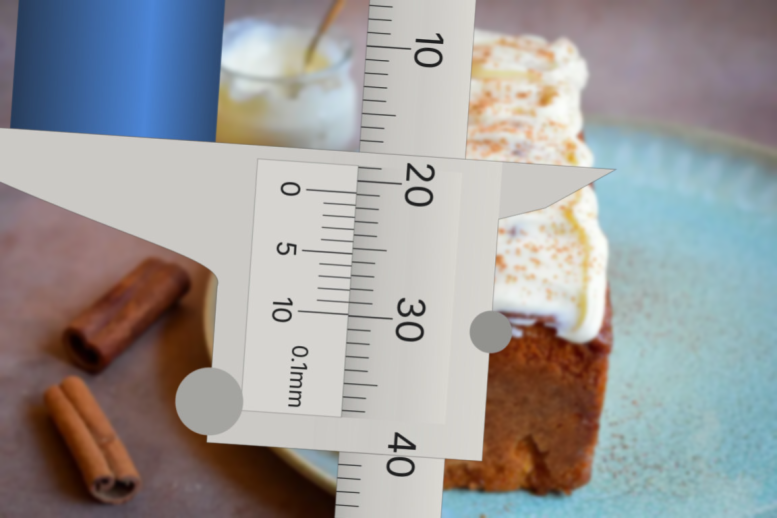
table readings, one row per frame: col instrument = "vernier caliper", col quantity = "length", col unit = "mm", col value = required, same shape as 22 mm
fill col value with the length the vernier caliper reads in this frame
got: 20.9 mm
